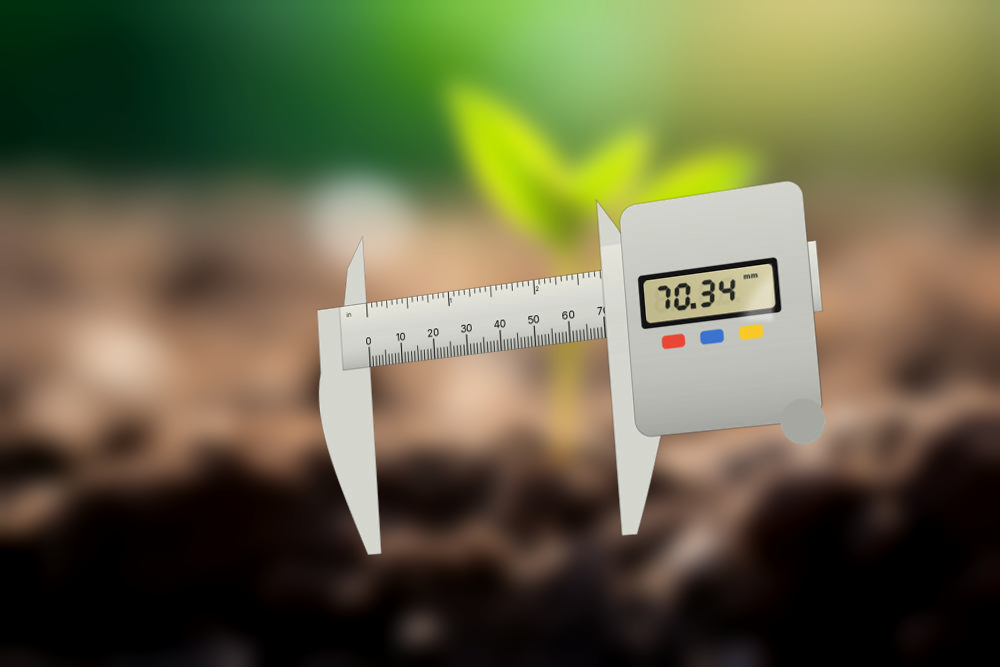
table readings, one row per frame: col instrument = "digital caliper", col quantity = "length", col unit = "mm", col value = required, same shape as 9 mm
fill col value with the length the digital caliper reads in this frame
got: 70.34 mm
